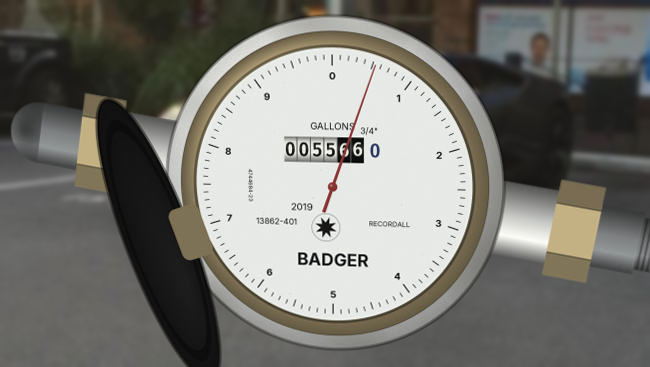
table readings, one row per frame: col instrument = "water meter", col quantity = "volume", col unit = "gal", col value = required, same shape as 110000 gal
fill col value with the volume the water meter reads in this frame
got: 55660.5 gal
